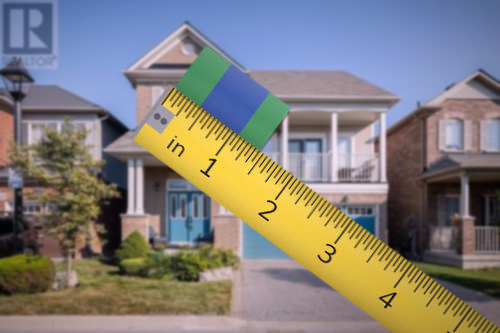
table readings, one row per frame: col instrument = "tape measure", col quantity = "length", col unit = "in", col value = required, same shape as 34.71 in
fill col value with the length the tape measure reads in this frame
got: 1.4375 in
